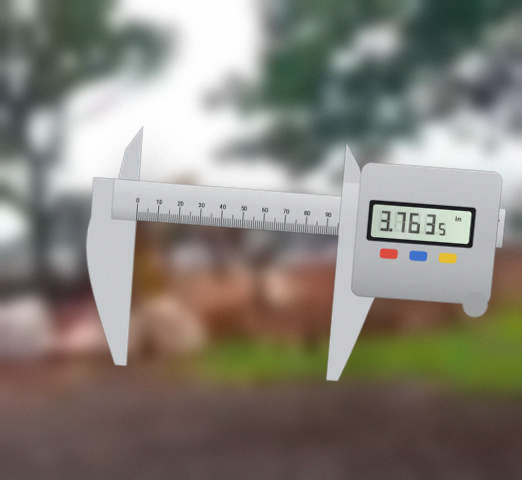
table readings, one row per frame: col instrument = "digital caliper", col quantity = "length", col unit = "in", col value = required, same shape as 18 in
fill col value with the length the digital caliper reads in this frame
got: 3.7635 in
